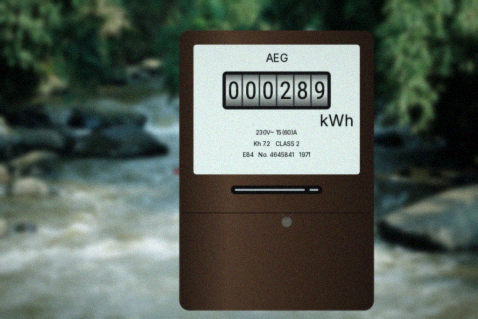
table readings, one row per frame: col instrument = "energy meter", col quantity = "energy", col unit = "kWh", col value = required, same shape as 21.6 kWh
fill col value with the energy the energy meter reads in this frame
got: 289 kWh
